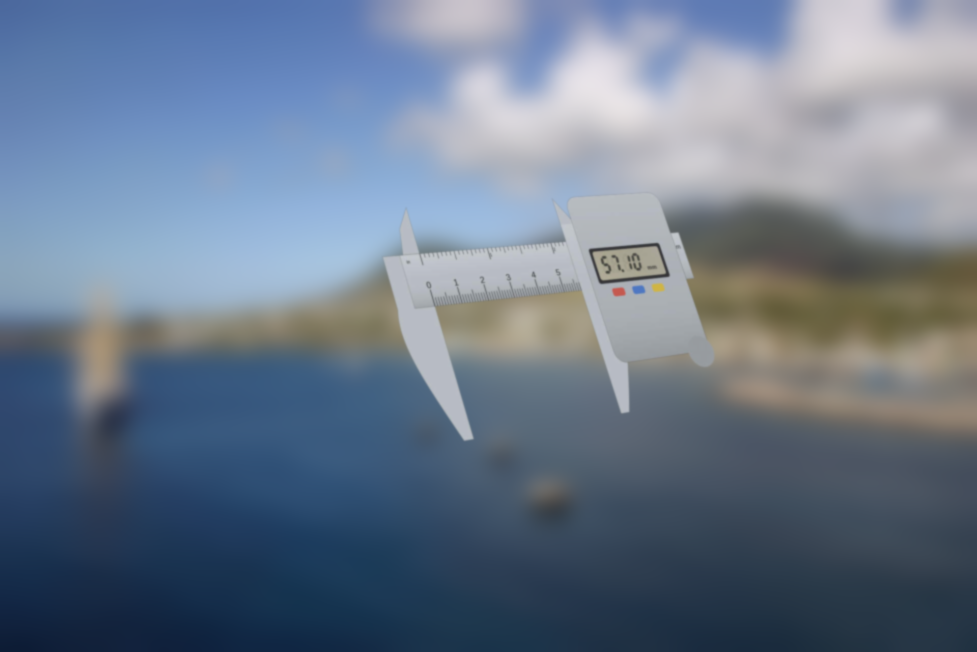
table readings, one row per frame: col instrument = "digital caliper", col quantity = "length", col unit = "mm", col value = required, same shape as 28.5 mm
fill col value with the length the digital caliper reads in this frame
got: 57.10 mm
